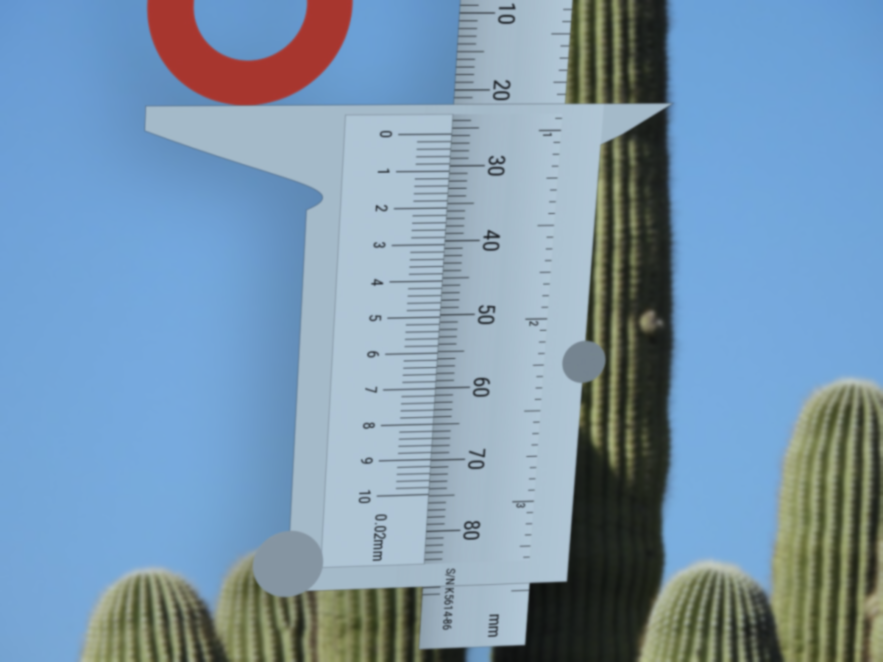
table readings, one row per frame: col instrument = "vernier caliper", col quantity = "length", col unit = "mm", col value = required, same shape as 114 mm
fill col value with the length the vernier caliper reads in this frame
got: 25.8 mm
